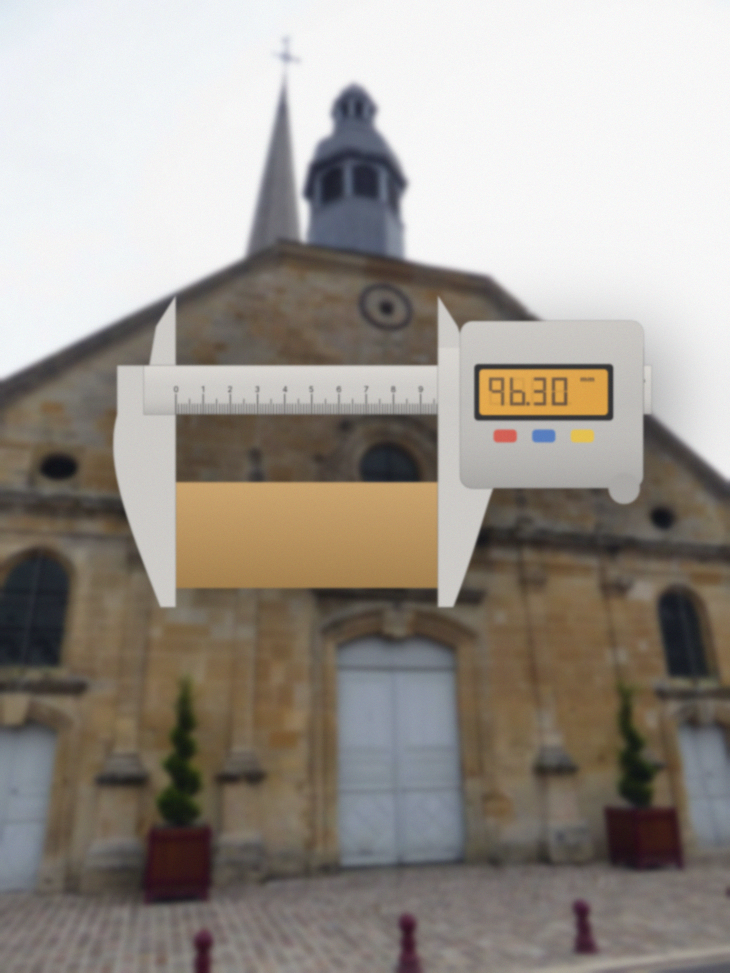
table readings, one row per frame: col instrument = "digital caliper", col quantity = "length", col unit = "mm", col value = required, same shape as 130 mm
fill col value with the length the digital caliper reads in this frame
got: 96.30 mm
